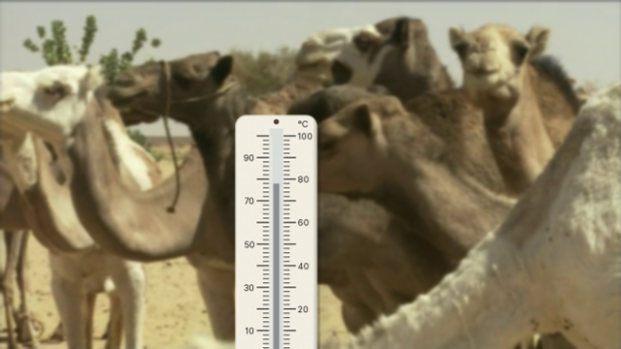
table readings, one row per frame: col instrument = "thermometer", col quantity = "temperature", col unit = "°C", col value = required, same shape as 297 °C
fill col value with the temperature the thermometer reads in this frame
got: 78 °C
